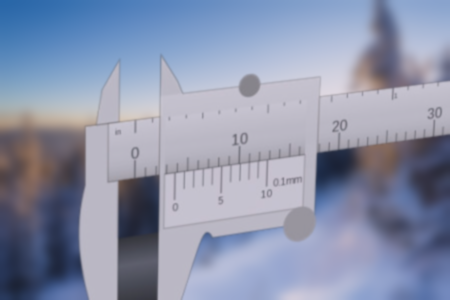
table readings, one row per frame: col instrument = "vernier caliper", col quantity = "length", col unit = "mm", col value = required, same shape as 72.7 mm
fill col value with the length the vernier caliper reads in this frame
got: 3.8 mm
